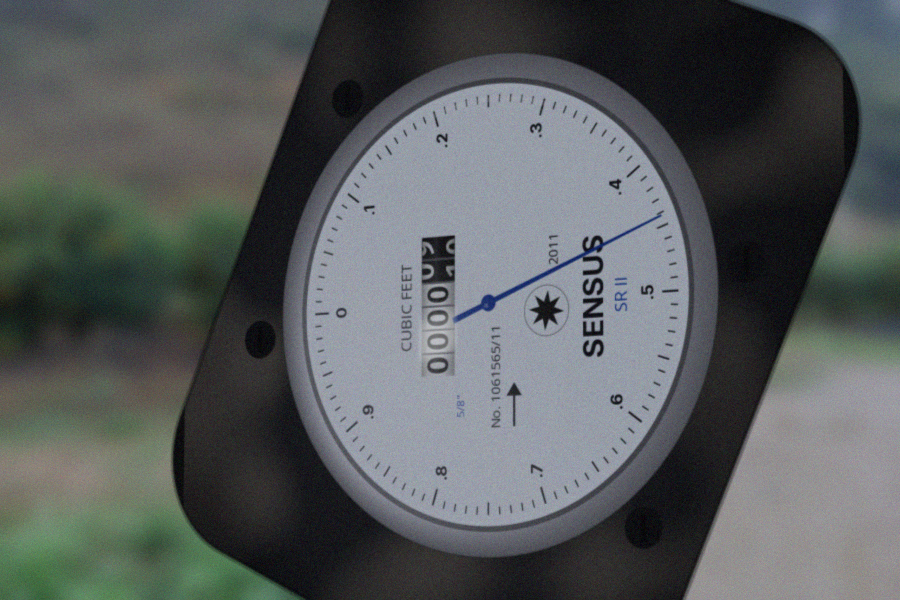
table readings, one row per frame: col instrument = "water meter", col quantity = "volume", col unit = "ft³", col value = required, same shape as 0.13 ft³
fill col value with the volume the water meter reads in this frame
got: 9.44 ft³
